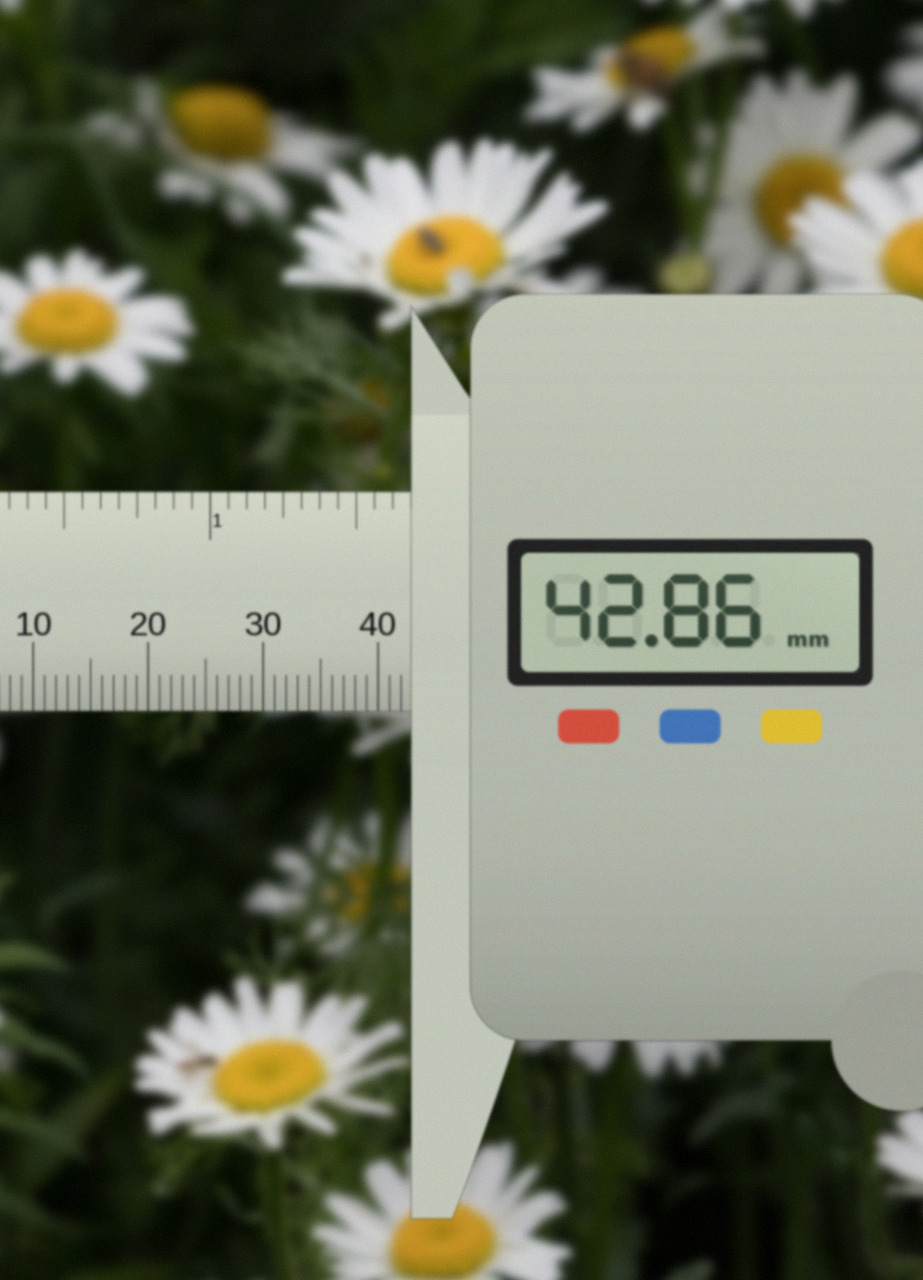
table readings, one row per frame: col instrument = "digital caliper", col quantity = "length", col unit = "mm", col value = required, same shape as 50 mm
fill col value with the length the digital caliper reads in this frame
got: 42.86 mm
